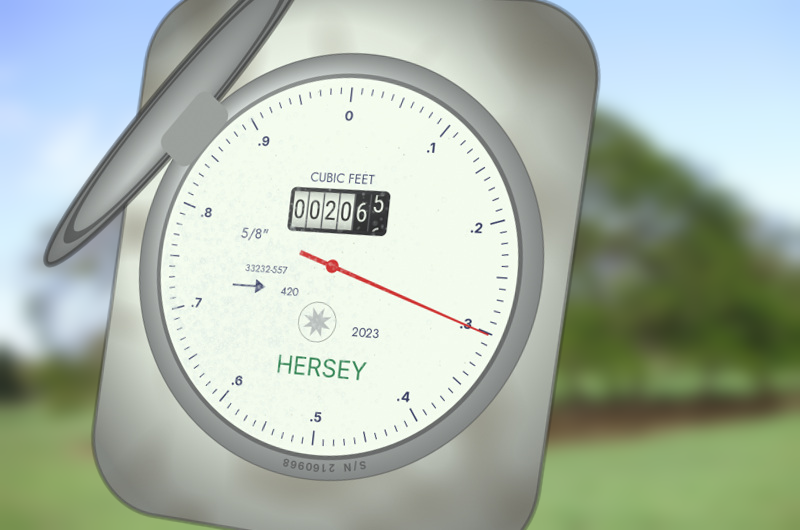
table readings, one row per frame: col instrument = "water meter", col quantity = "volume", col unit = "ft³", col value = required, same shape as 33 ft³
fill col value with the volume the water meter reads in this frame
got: 2065.30 ft³
